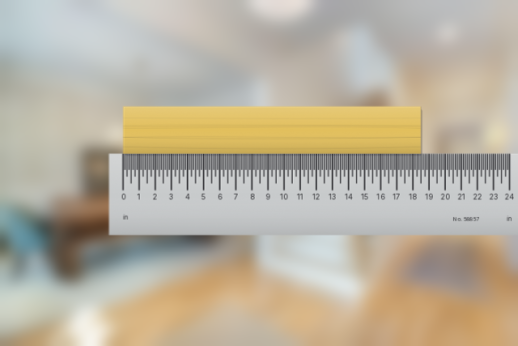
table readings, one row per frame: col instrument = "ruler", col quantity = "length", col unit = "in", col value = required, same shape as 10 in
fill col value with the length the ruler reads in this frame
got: 18.5 in
